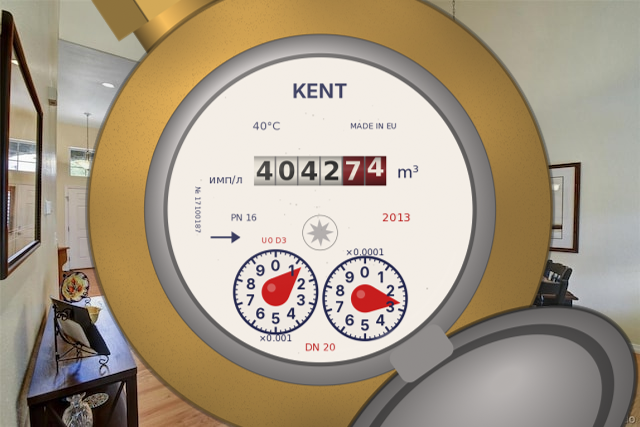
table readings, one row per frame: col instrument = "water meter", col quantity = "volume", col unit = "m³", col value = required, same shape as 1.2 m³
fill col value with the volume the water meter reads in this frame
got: 4042.7412 m³
